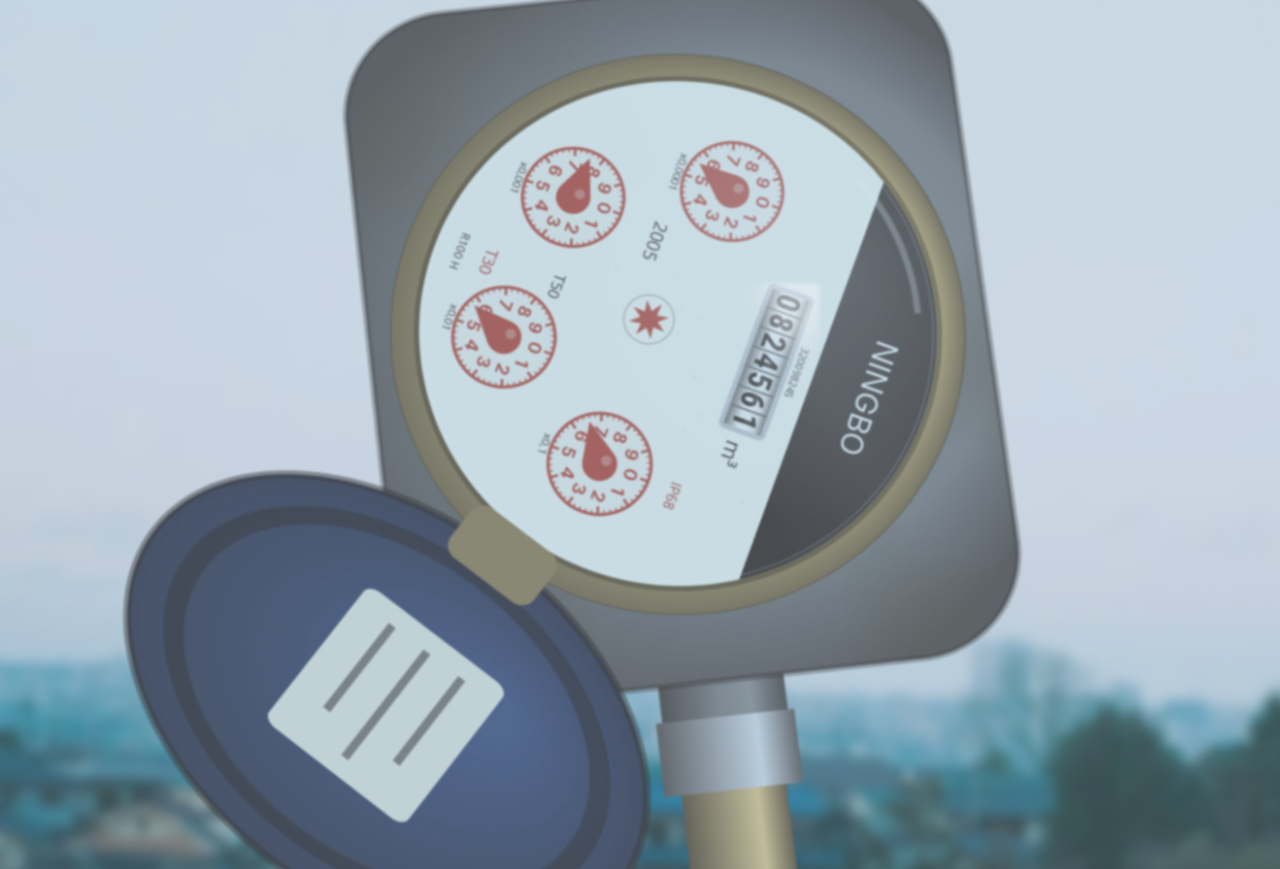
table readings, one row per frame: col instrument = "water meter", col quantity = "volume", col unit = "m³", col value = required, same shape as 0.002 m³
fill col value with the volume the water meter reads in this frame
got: 824561.6575 m³
